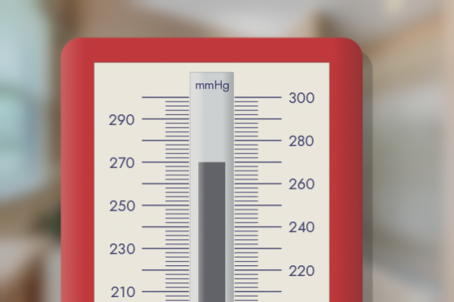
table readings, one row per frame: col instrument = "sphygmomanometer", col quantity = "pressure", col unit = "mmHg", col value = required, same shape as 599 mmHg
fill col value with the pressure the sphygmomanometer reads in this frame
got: 270 mmHg
